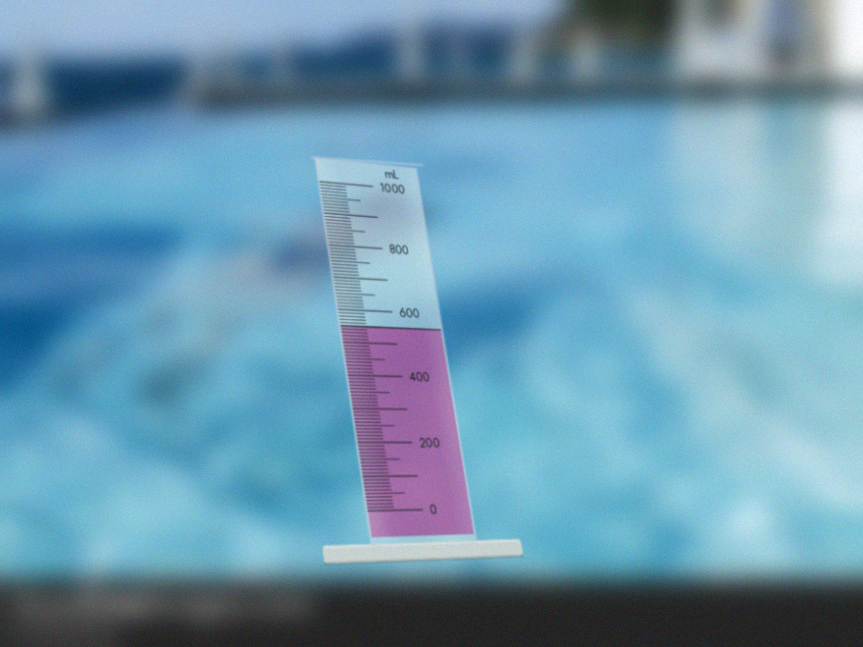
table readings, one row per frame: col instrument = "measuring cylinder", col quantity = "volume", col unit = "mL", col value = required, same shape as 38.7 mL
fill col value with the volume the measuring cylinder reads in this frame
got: 550 mL
